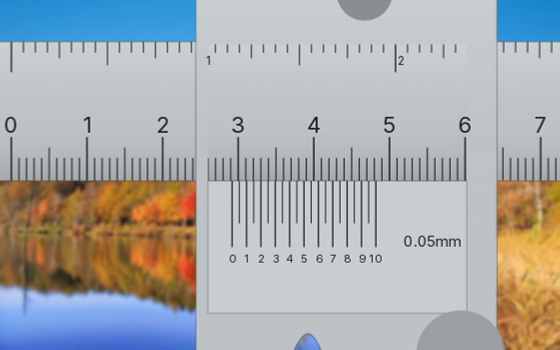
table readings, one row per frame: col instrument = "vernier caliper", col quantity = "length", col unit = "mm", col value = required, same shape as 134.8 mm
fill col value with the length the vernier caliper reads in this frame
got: 29.2 mm
